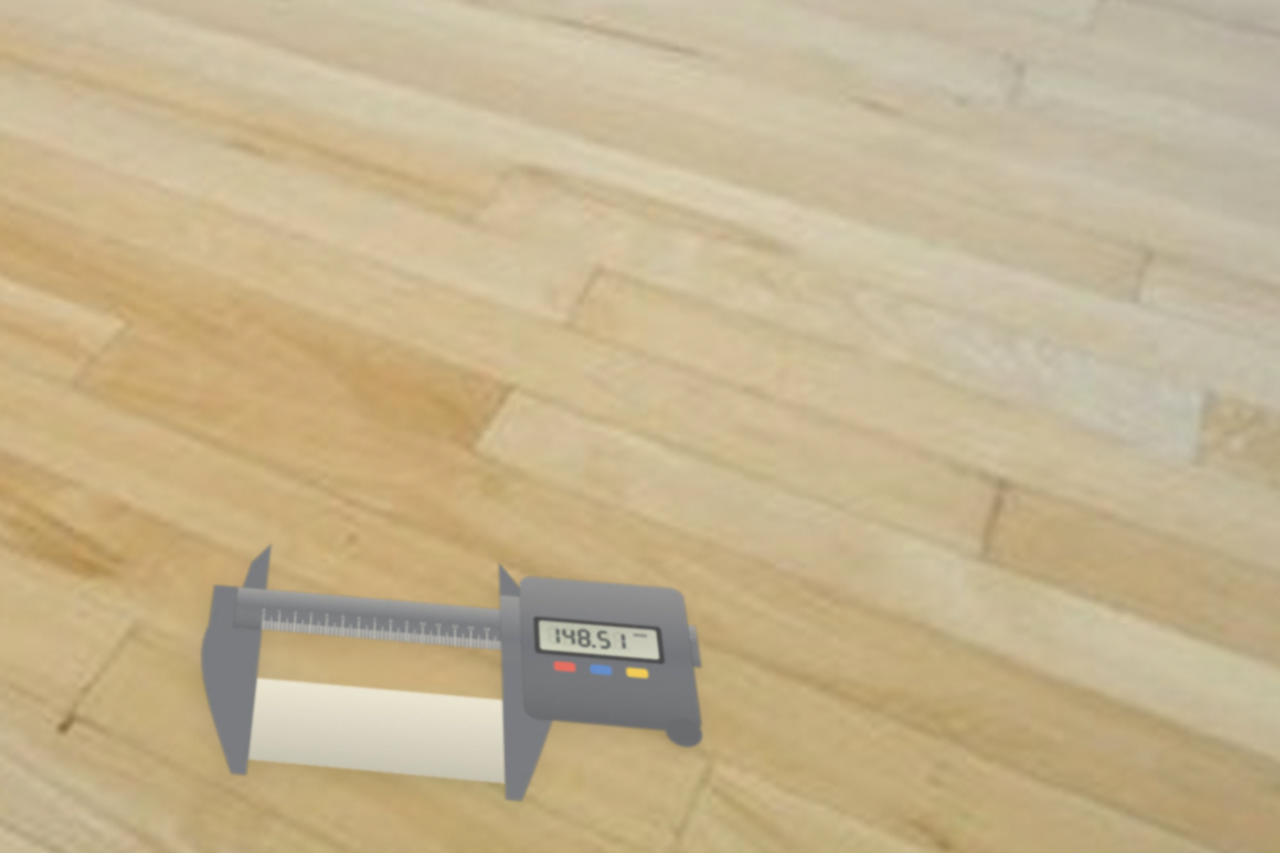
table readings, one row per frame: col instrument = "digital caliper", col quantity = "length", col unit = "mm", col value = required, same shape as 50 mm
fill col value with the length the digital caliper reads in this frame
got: 148.51 mm
